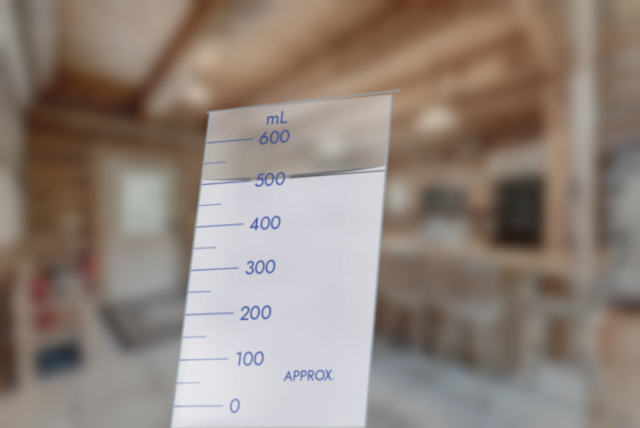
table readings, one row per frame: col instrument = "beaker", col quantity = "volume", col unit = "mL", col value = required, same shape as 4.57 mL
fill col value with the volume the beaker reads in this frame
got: 500 mL
